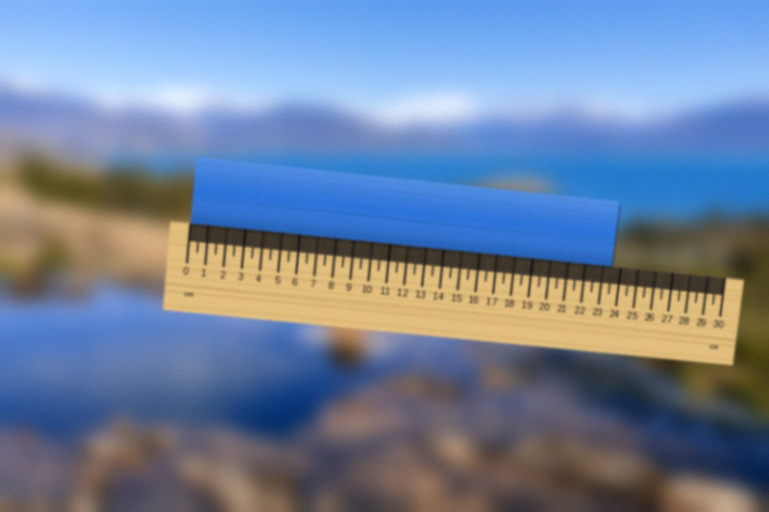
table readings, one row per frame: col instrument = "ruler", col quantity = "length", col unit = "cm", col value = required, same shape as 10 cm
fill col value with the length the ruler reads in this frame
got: 23.5 cm
